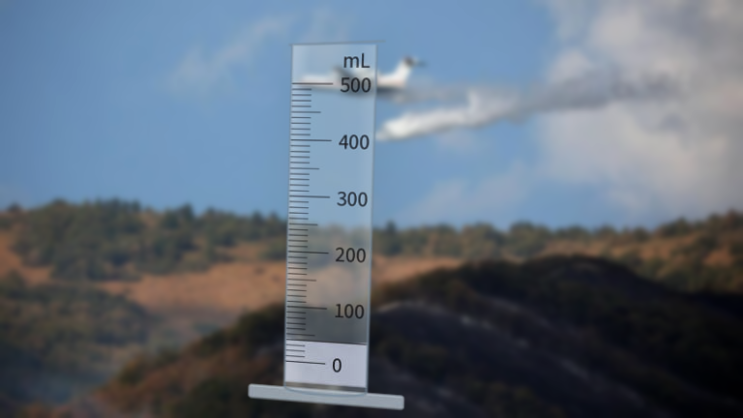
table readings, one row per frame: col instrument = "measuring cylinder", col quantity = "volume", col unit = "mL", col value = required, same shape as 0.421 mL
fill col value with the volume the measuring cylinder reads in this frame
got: 40 mL
